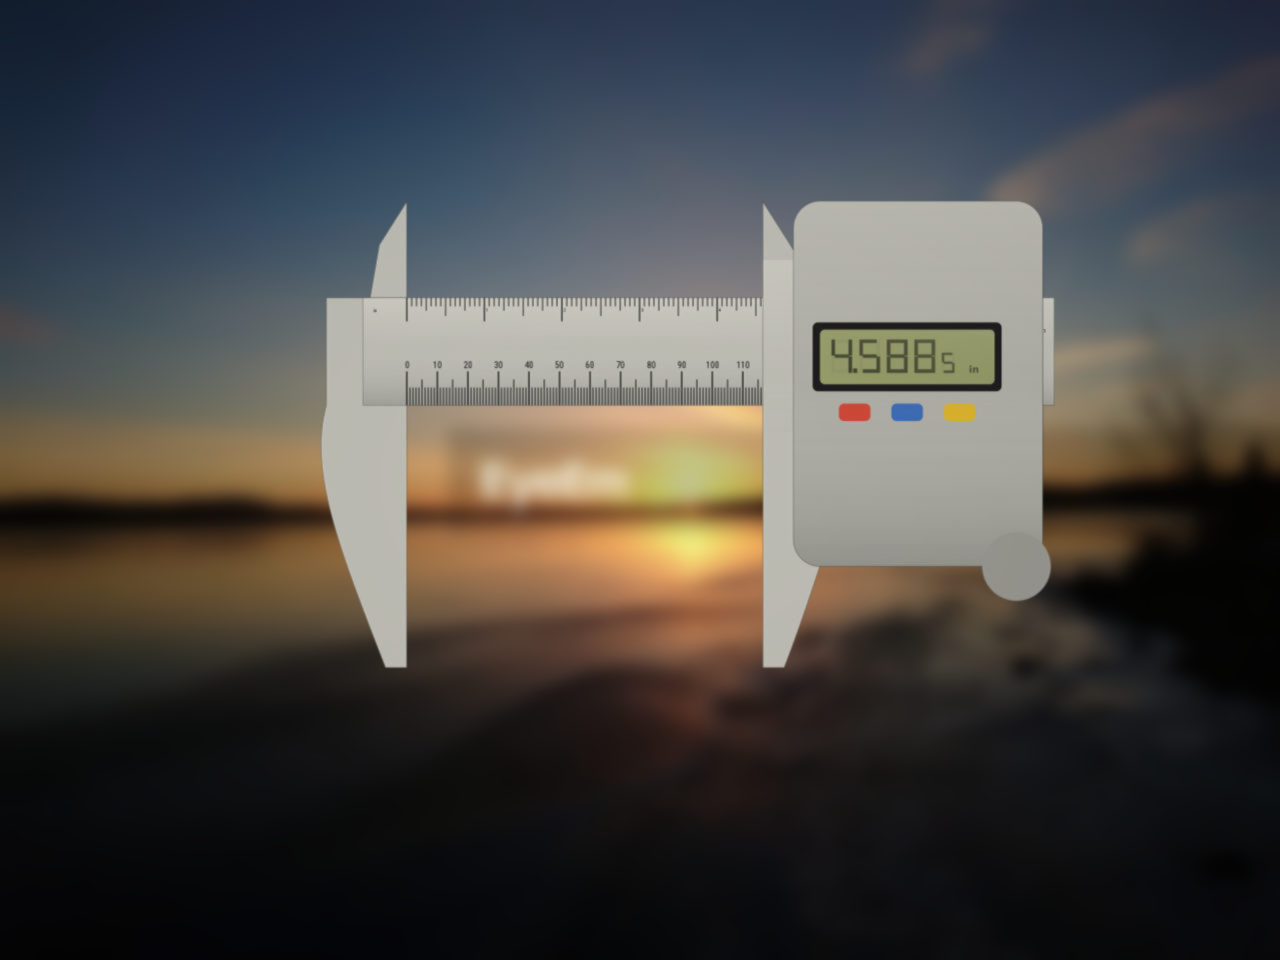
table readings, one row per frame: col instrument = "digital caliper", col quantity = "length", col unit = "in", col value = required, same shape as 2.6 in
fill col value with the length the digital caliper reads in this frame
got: 4.5885 in
